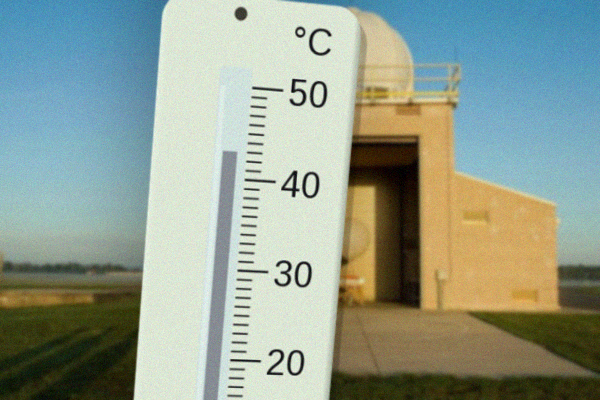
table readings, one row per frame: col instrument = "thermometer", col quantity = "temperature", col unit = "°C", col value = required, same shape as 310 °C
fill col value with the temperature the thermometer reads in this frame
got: 43 °C
